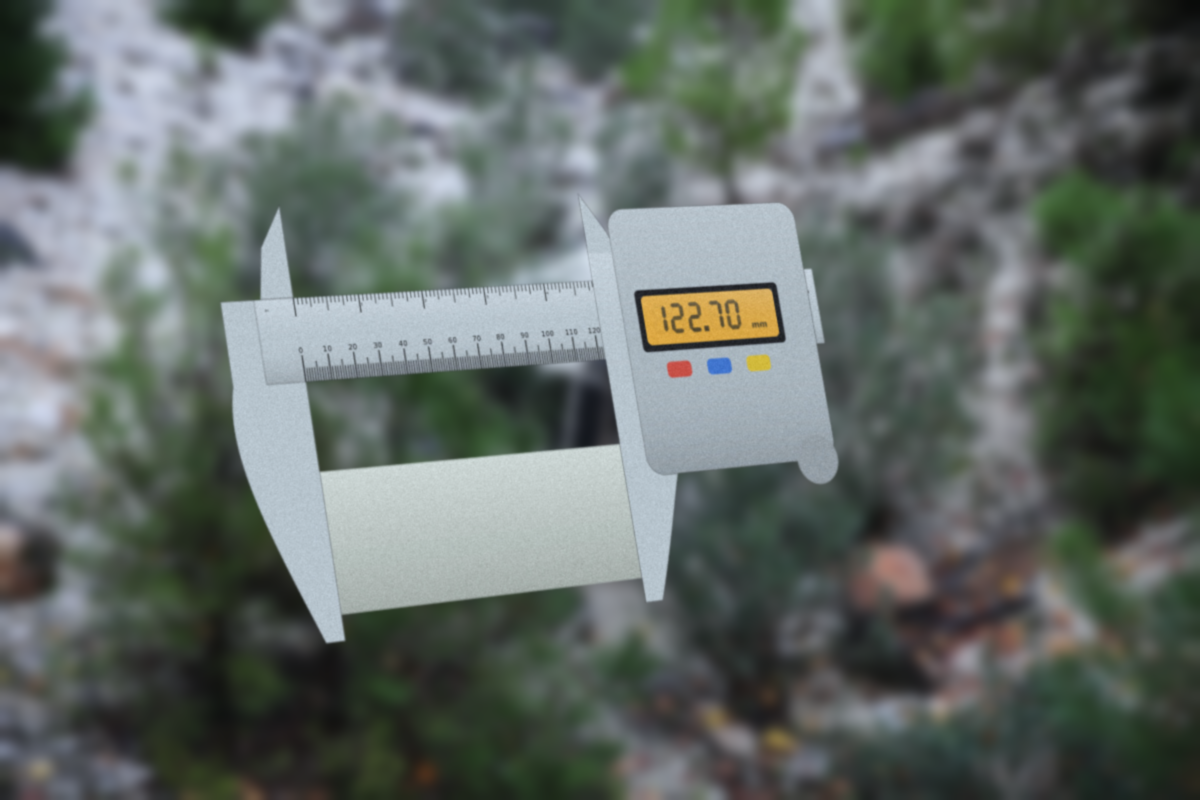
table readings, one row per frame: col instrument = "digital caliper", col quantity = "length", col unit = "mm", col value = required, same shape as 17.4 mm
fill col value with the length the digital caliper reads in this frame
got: 122.70 mm
